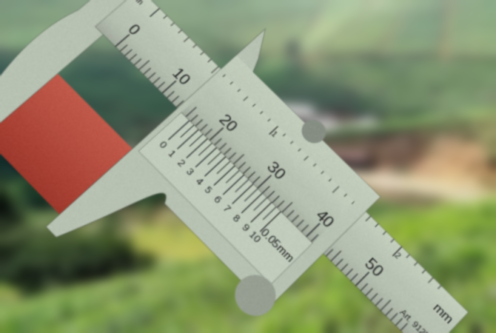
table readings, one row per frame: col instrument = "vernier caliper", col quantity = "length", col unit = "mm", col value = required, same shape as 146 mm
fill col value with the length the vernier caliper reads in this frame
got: 15.8 mm
